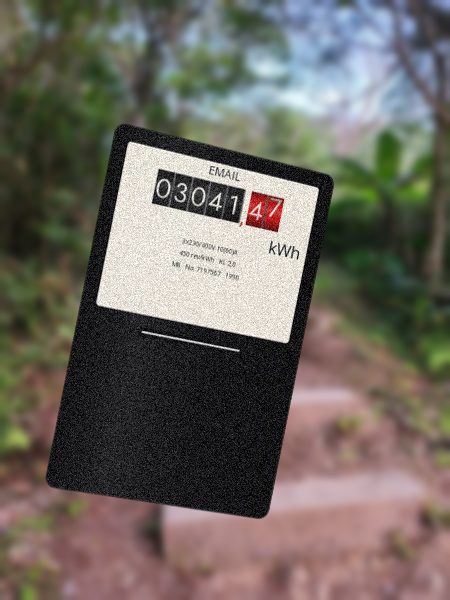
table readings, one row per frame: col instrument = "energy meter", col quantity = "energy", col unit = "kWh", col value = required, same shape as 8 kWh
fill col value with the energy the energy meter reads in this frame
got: 3041.47 kWh
